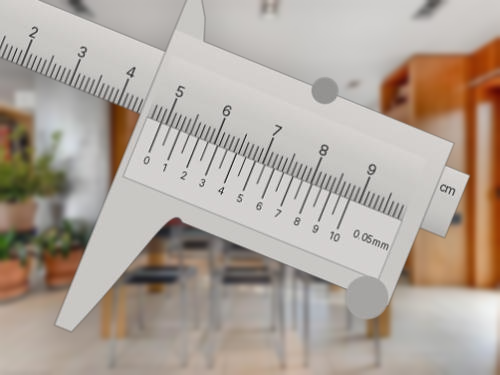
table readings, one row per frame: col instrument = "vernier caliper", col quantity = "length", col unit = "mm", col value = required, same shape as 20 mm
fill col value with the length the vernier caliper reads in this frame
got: 49.0 mm
